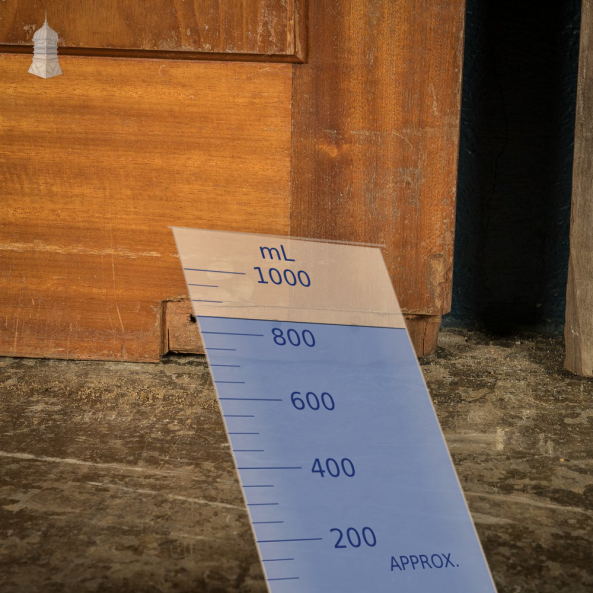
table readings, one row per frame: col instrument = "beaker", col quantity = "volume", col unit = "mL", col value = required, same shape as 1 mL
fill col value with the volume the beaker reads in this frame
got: 850 mL
